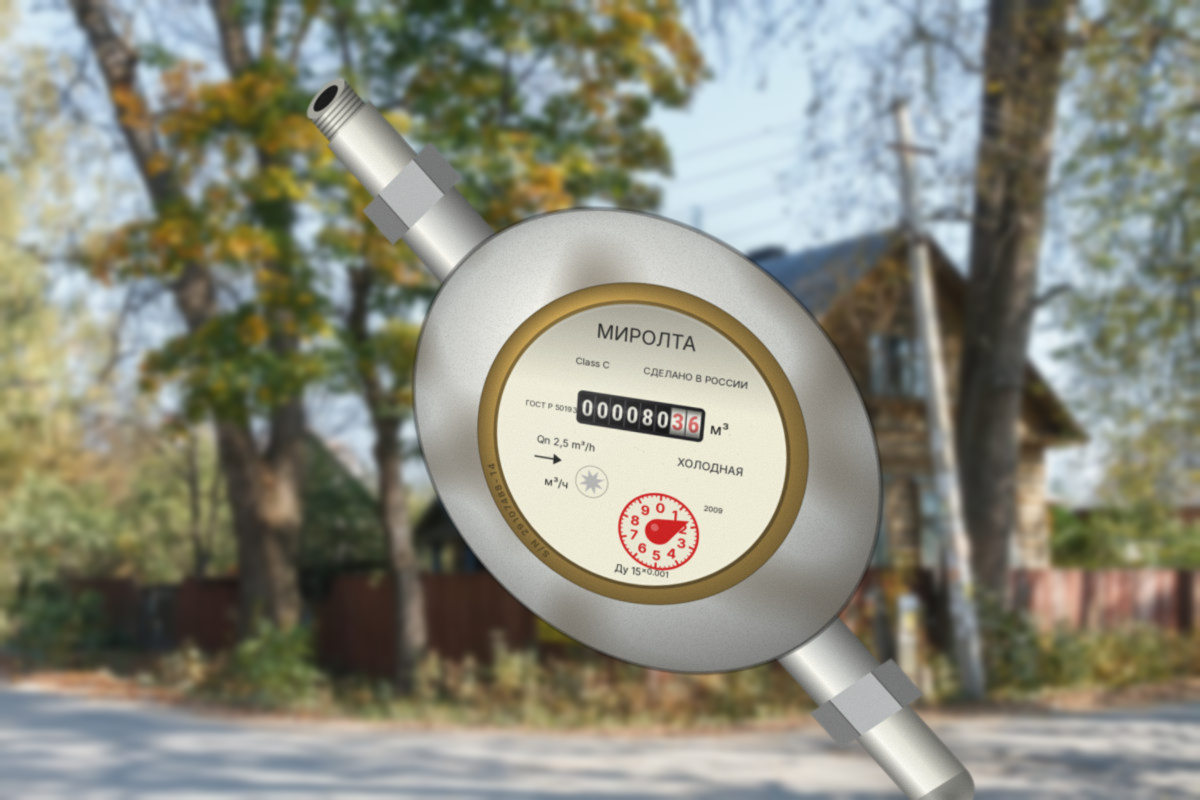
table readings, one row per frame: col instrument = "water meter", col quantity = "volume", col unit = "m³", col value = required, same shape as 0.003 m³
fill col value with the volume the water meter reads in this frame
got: 80.361 m³
